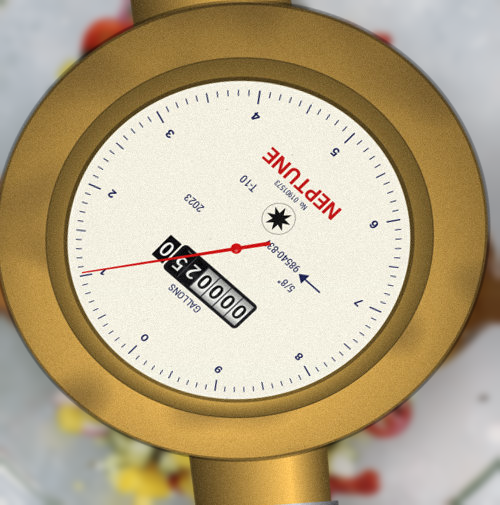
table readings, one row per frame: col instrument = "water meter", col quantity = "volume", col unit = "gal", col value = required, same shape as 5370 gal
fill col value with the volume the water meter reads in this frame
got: 251.0 gal
